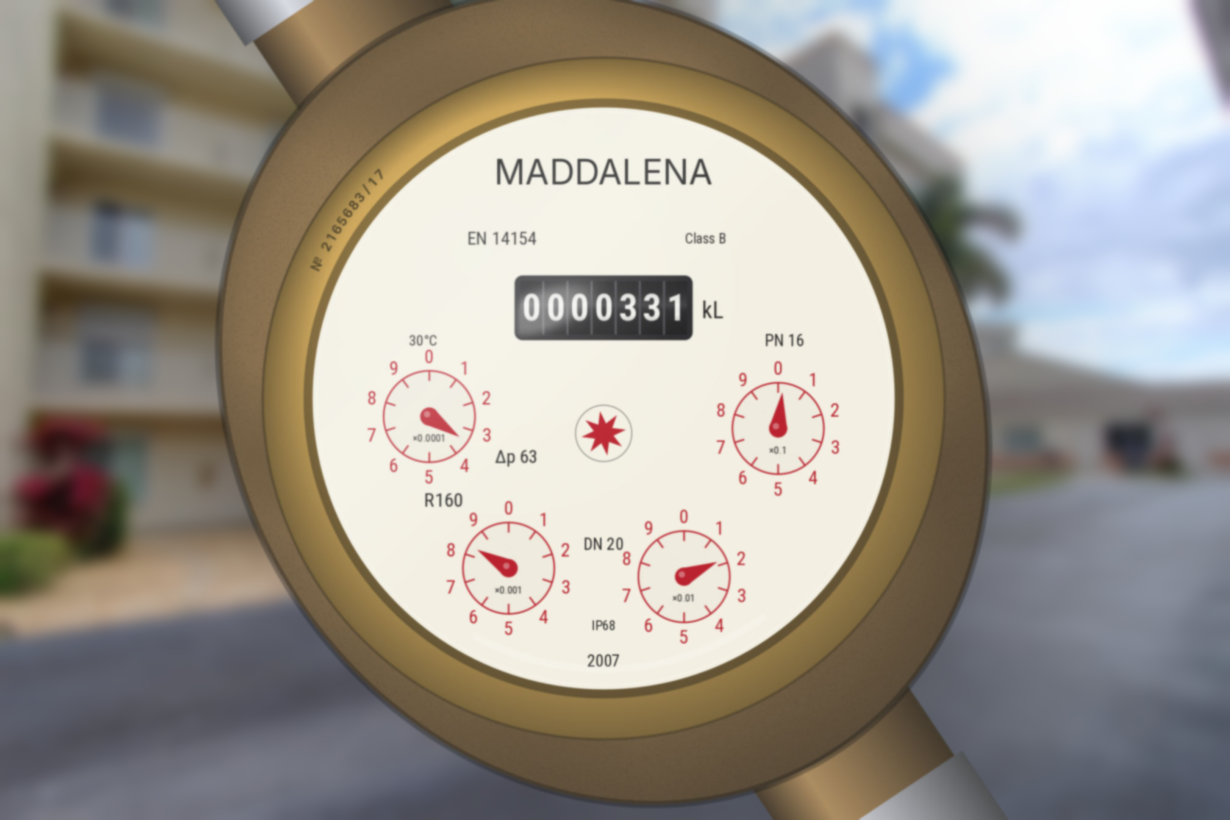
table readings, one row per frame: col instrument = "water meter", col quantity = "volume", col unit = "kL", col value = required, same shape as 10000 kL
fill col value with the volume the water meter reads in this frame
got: 331.0183 kL
